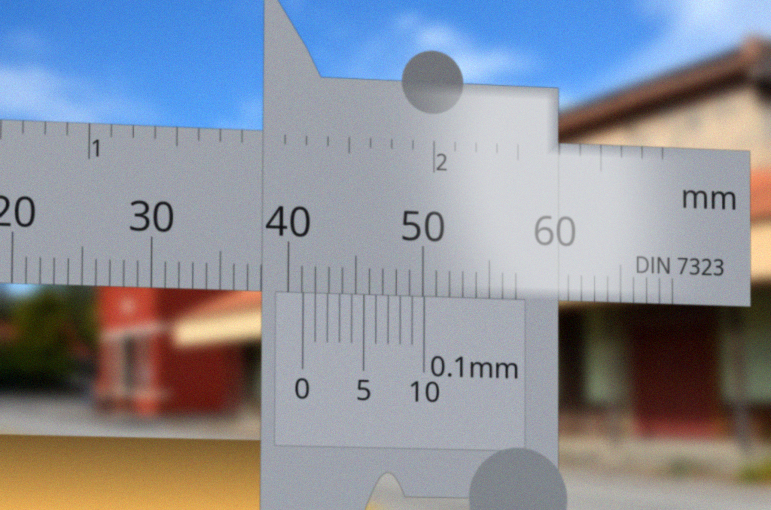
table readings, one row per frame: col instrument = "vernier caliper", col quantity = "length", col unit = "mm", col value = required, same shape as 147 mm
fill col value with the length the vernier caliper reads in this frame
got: 41.1 mm
